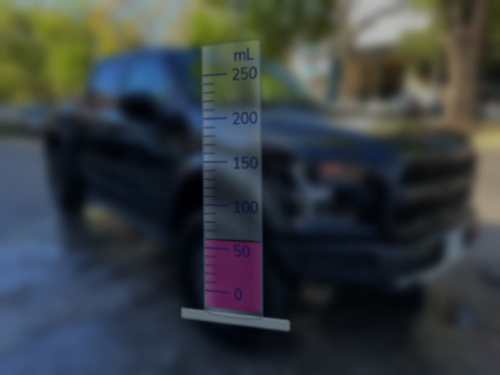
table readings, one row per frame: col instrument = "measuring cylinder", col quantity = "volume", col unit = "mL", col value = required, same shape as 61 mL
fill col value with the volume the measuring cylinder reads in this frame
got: 60 mL
